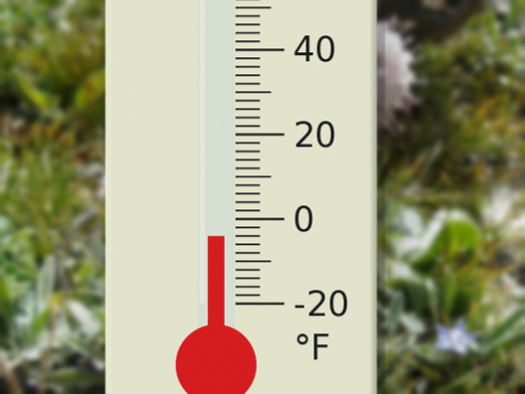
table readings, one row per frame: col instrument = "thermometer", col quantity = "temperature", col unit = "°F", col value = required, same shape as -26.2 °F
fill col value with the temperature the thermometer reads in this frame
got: -4 °F
